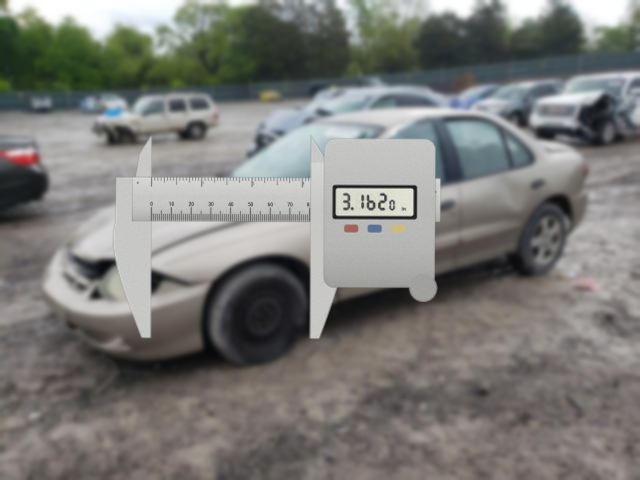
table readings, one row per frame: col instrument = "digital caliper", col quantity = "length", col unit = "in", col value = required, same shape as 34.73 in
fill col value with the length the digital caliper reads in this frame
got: 3.1620 in
